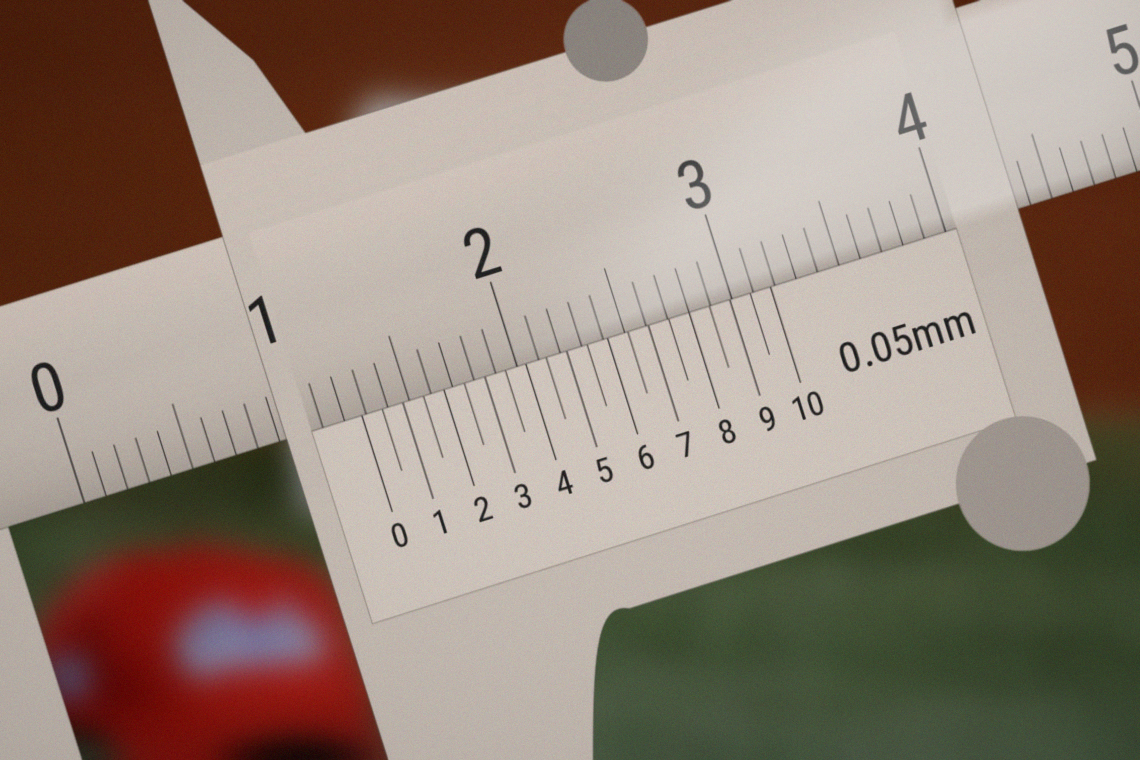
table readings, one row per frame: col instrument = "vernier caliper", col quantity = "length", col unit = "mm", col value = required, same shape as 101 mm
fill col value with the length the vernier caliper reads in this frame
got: 12.8 mm
